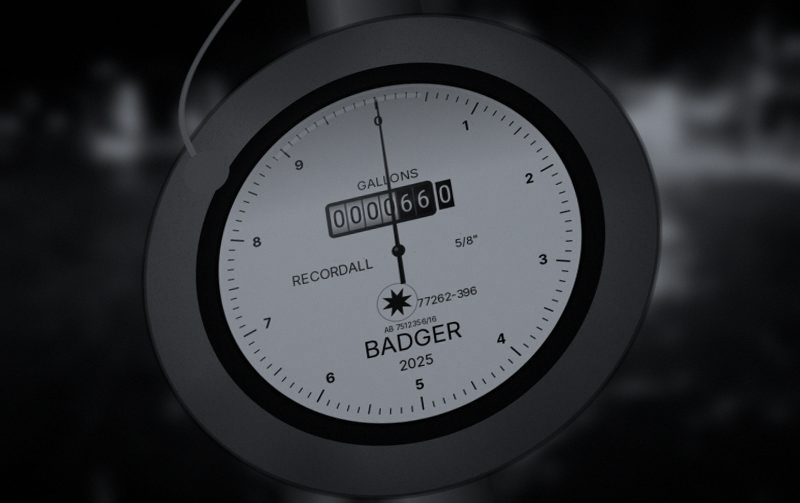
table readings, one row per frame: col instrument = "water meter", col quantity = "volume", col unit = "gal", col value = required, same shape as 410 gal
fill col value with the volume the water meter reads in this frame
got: 660.0 gal
